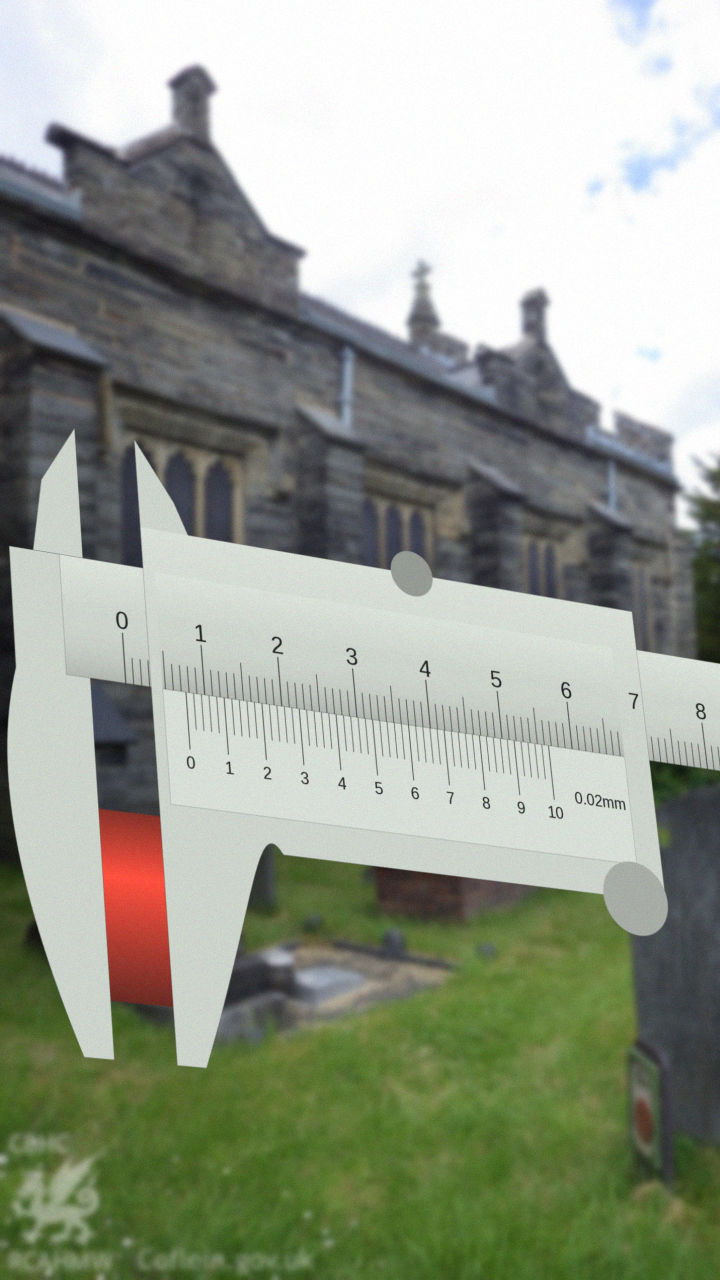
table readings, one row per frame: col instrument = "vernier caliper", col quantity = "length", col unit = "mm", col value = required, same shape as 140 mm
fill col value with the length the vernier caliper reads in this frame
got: 7.6 mm
